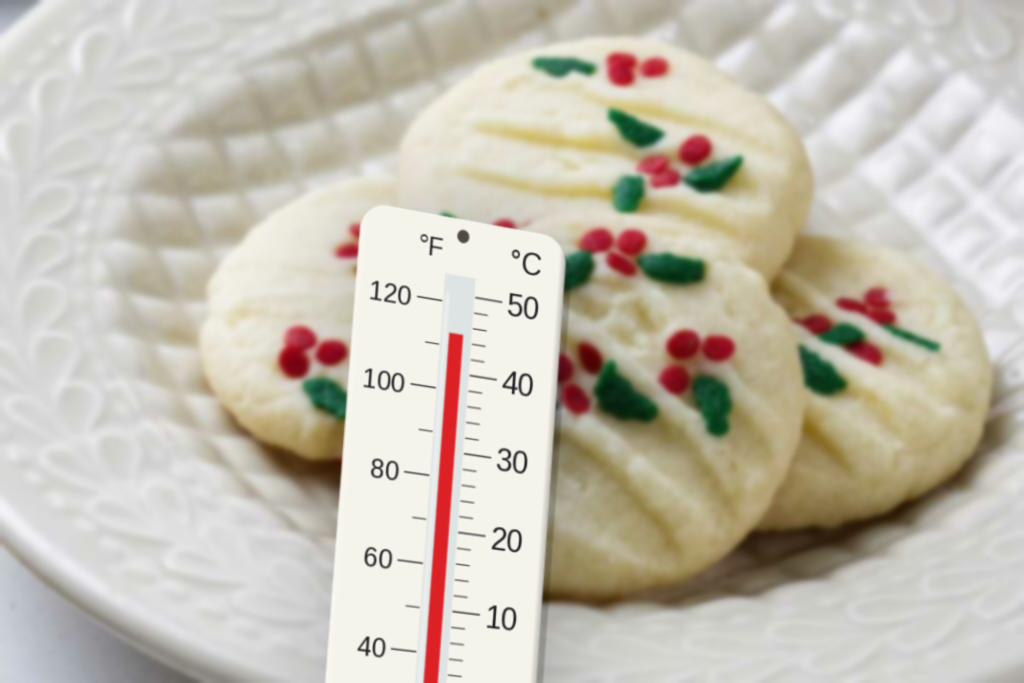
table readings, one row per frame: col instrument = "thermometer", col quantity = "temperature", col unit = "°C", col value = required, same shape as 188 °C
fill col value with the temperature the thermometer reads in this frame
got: 45 °C
